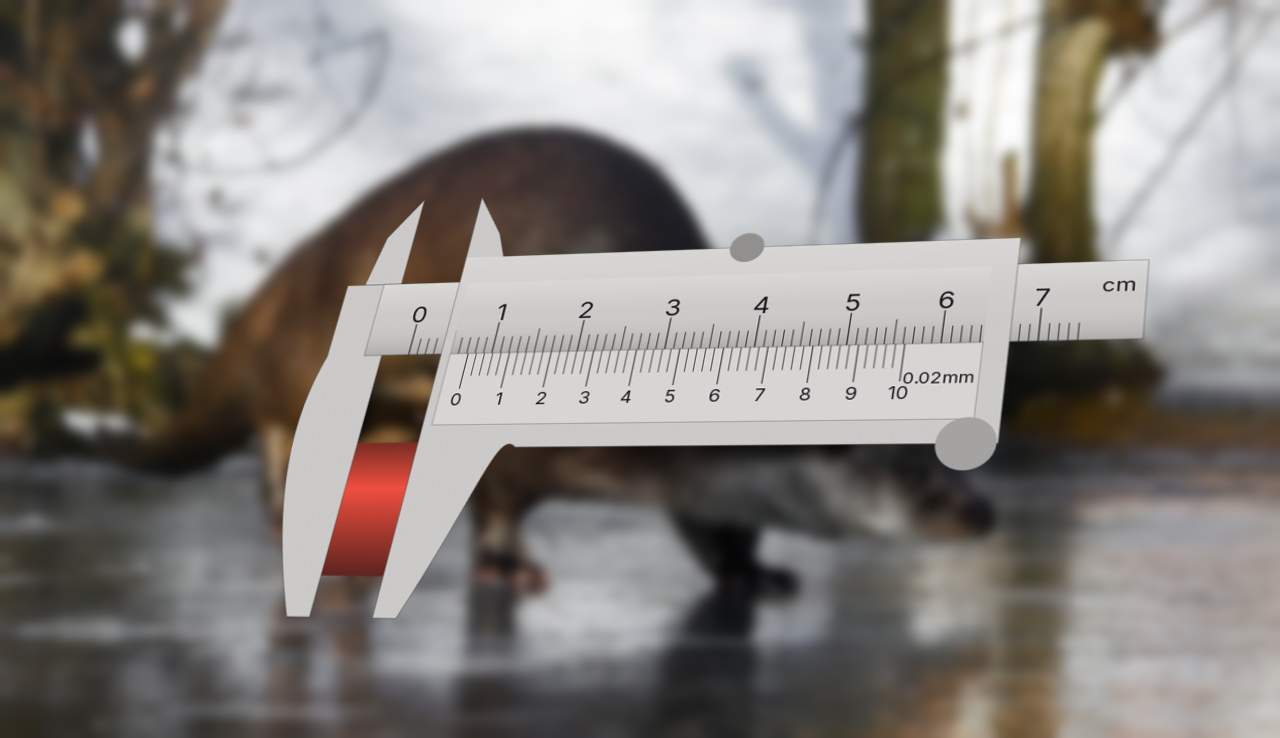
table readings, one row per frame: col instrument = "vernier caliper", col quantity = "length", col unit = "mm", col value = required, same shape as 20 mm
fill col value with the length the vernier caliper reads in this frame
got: 7.2 mm
